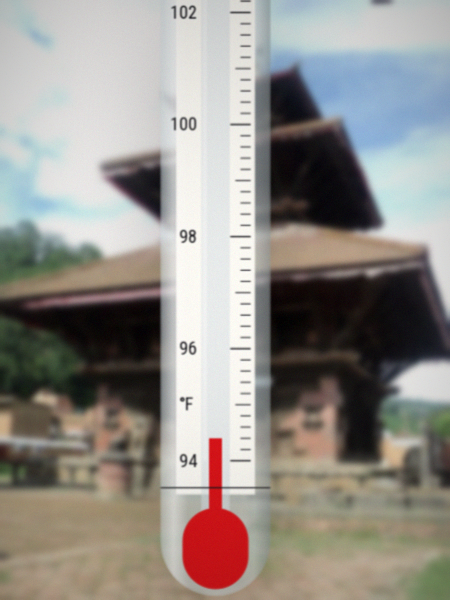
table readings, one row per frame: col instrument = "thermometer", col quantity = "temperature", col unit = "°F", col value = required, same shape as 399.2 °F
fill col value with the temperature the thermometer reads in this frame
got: 94.4 °F
